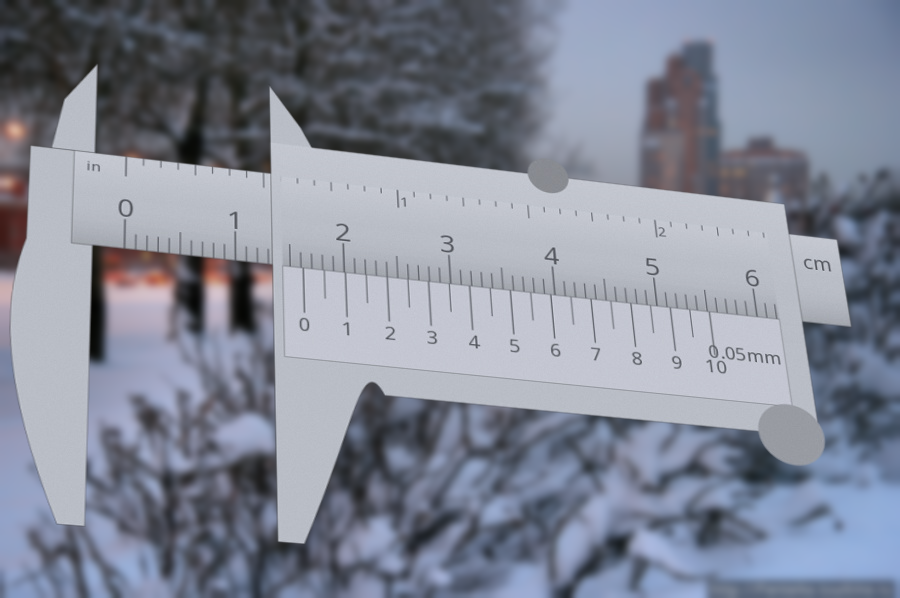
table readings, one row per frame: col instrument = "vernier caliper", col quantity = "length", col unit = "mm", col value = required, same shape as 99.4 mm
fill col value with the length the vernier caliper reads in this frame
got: 16.2 mm
